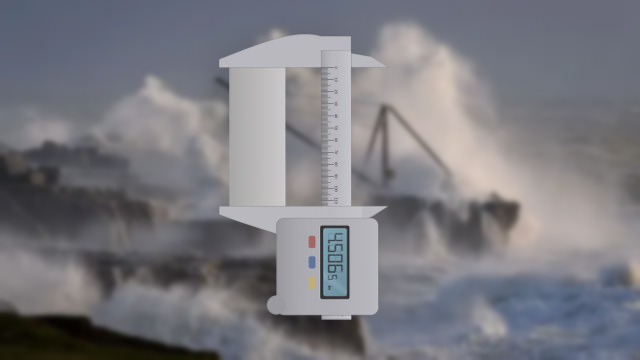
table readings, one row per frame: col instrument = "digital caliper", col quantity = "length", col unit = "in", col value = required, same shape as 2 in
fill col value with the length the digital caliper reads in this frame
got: 4.5065 in
